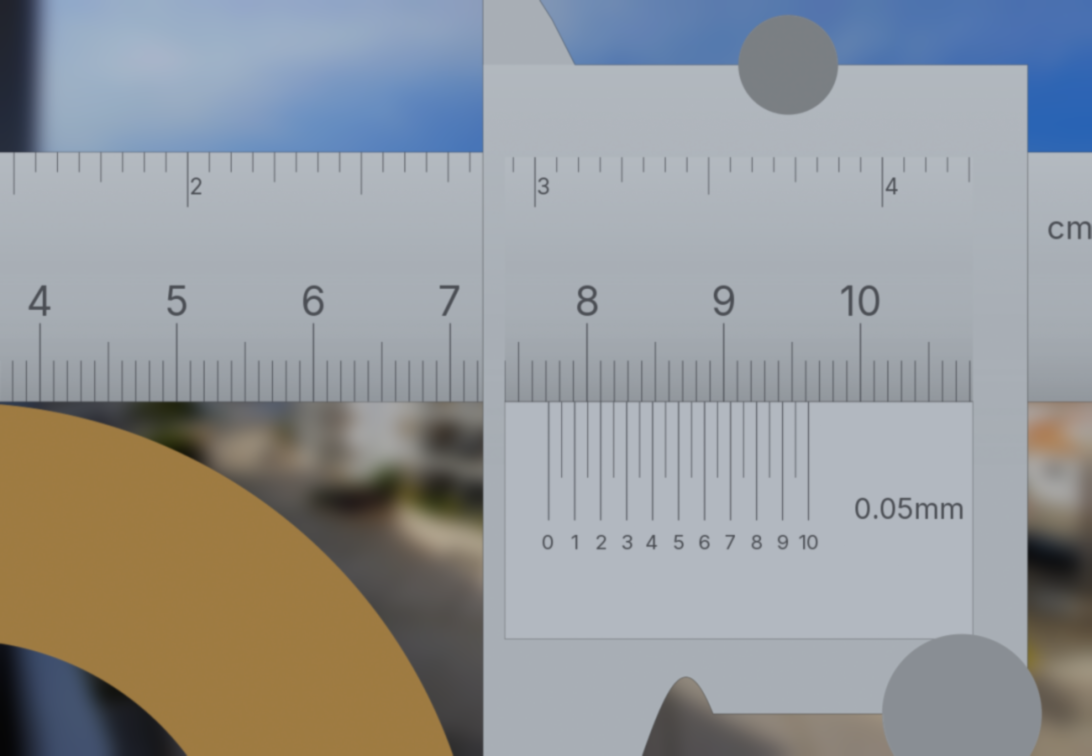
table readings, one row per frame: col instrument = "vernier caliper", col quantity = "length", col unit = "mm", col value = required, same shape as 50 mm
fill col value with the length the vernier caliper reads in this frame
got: 77.2 mm
